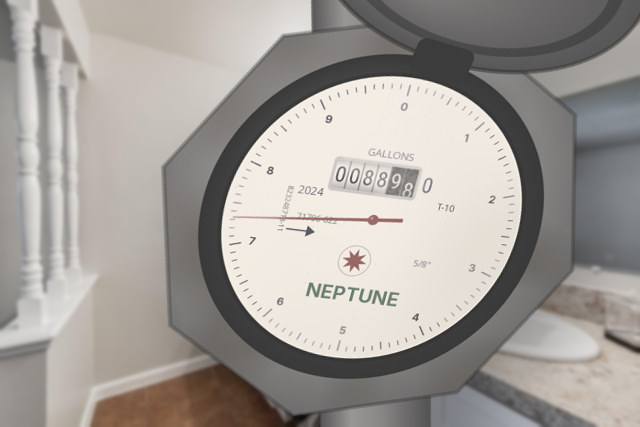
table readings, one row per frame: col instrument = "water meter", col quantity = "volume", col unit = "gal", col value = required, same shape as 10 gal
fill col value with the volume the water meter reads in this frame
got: 88977.3 gal
